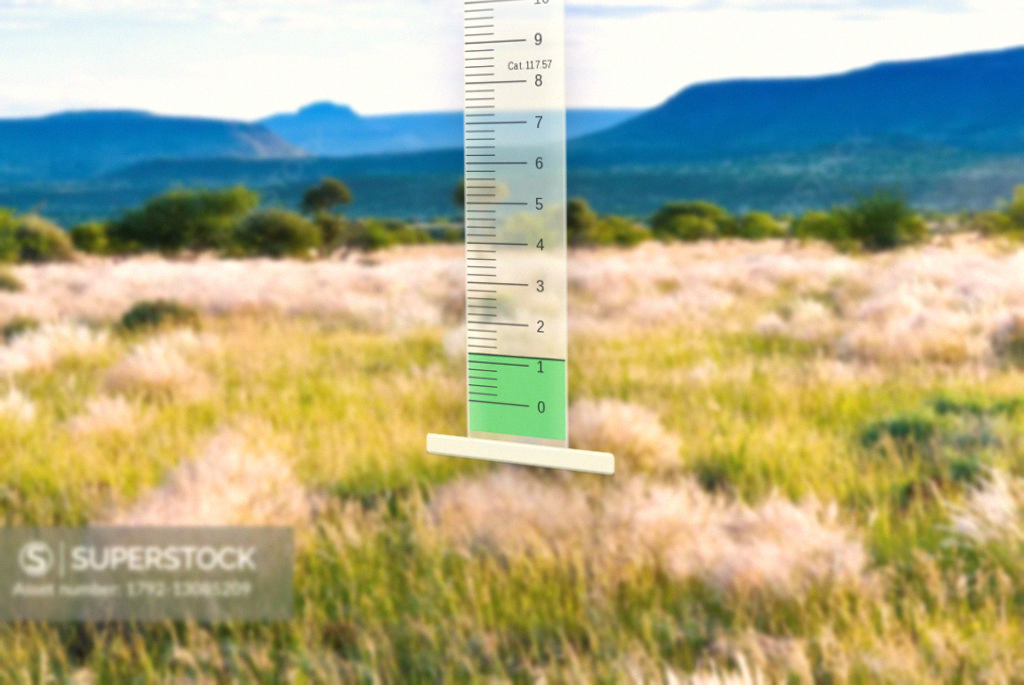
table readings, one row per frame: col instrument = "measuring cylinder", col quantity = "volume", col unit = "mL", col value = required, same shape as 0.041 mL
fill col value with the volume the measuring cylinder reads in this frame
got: 1.2 mL
